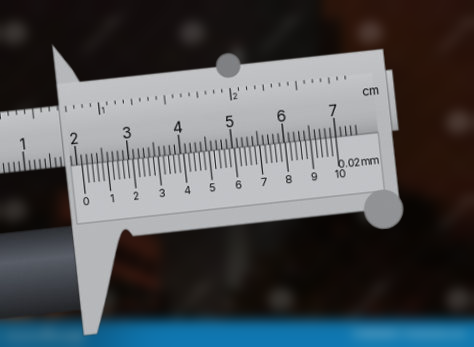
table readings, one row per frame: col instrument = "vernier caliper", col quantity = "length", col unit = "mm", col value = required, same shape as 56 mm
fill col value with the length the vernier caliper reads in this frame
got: 21.0 mm
